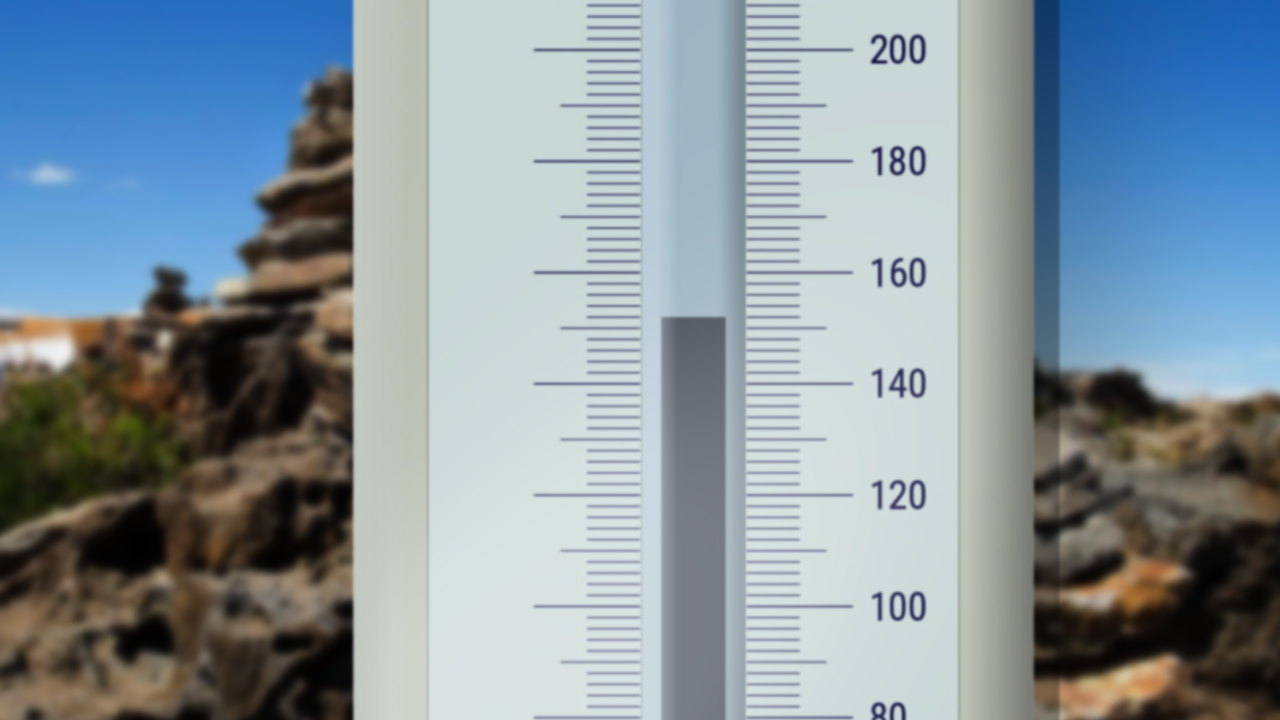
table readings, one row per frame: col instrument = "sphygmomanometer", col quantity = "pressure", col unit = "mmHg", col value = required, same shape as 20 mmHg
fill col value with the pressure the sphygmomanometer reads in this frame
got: 152 mmHg
